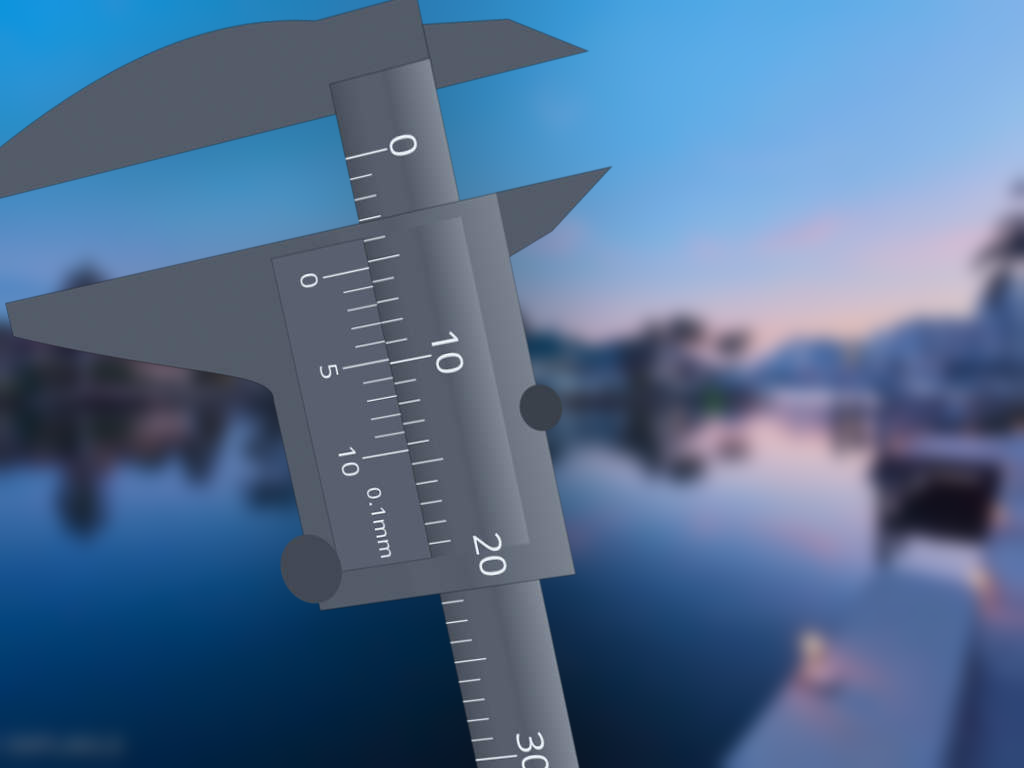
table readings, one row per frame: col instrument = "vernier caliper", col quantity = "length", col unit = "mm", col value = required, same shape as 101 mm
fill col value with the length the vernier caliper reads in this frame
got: 5.3 mm
